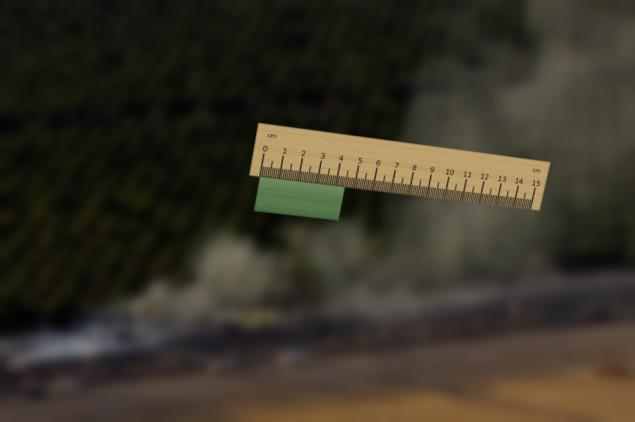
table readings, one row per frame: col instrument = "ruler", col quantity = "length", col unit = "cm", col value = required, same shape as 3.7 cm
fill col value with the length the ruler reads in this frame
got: 4.5 cm
